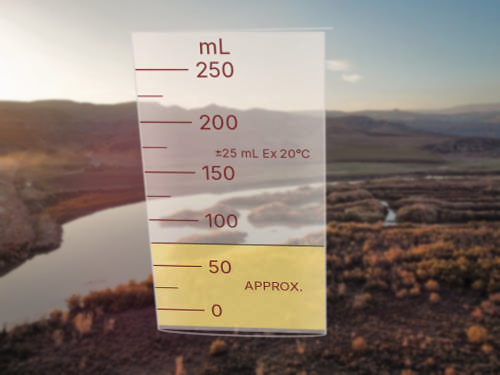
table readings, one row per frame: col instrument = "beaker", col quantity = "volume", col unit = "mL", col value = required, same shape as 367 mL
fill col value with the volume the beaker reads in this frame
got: 75 mL
